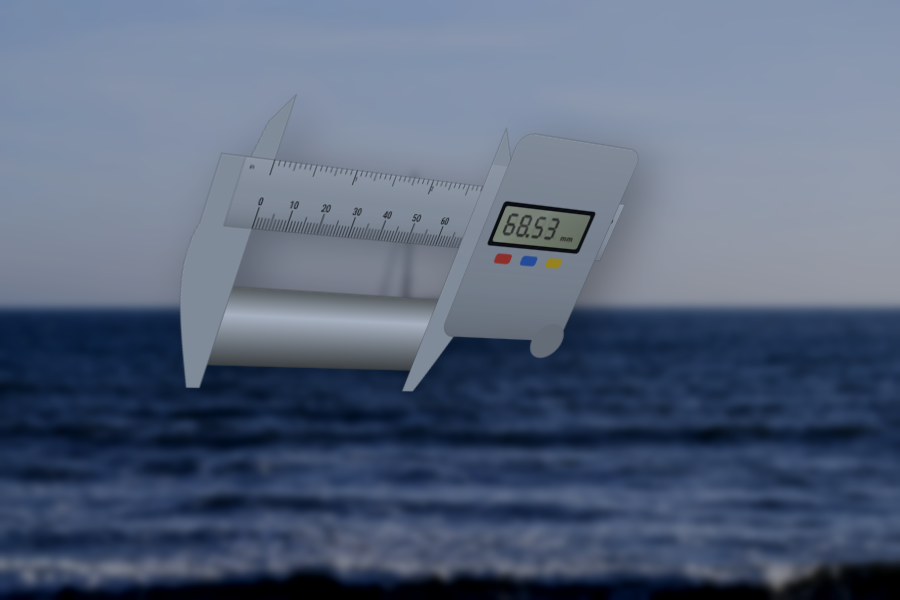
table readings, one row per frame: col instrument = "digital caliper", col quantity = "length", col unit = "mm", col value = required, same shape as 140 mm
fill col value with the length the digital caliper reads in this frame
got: 68.53 mm
